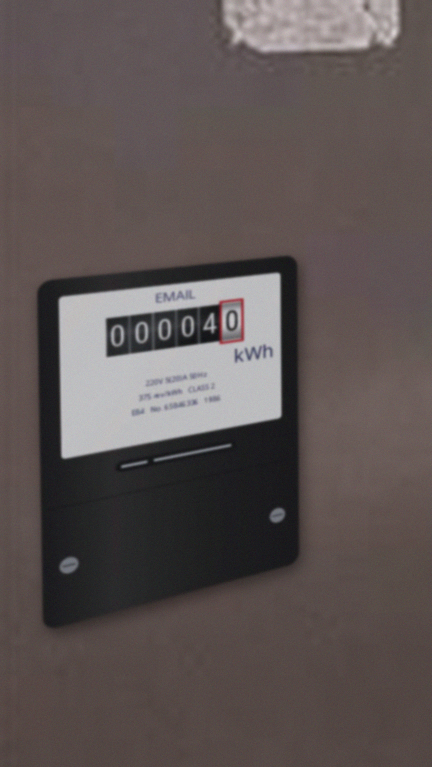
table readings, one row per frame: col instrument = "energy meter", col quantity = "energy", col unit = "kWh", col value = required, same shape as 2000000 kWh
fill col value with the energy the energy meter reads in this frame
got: 4.0 kWh
